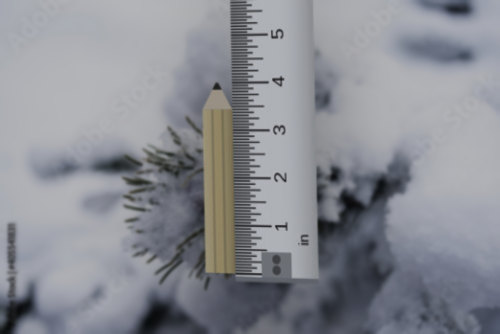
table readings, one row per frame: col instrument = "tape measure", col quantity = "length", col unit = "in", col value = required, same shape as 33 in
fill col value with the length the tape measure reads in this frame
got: 4 in
